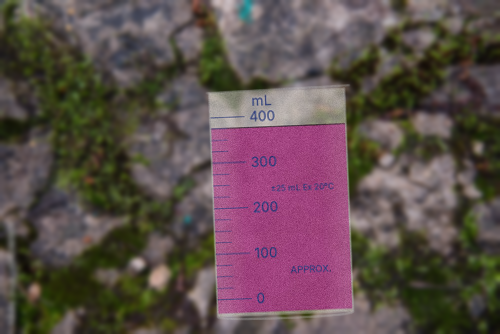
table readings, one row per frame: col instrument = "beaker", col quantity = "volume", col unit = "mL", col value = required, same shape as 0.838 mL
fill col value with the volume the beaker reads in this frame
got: 375 mL
